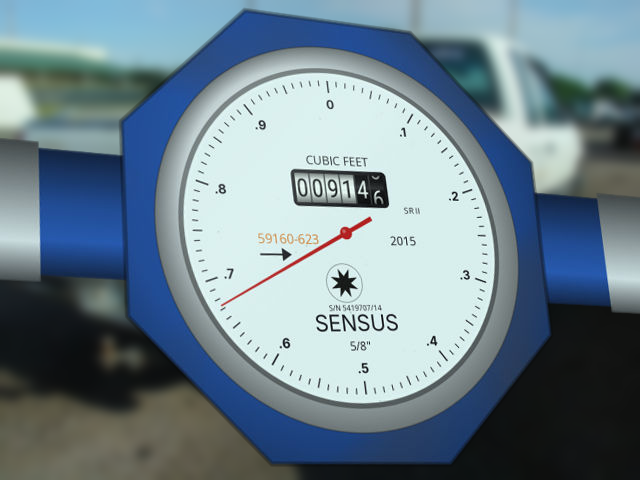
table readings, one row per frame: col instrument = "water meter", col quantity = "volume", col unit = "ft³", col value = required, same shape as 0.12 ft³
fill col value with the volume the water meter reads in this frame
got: 9145.67 ft³
